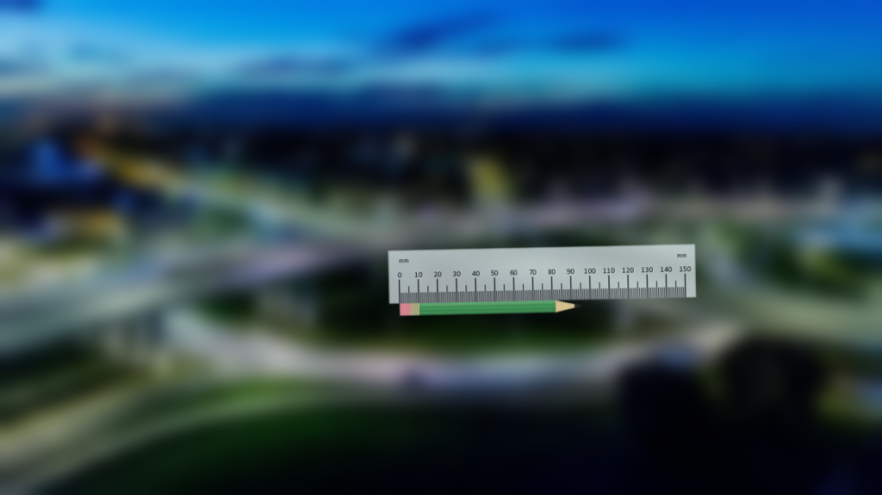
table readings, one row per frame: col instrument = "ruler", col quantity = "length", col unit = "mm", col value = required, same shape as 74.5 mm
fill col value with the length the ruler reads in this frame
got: 95 mm
